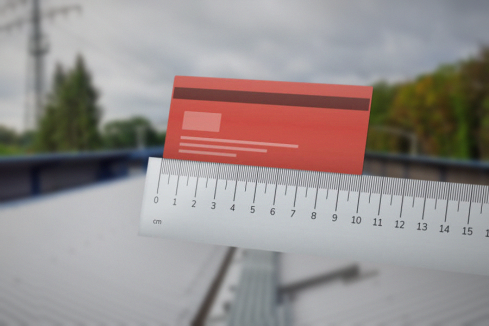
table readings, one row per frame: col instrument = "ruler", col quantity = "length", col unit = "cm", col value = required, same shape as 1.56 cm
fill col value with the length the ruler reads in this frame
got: 10 cm
